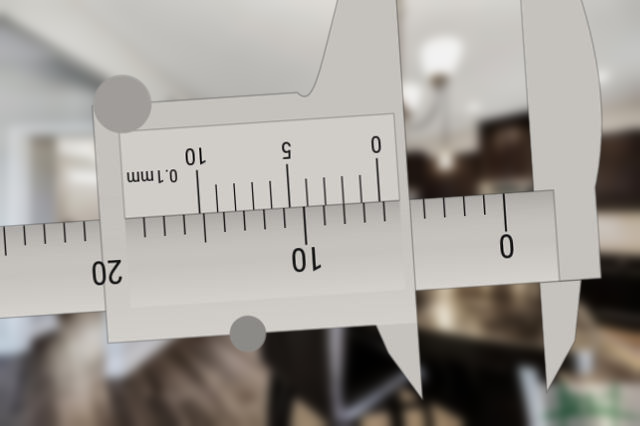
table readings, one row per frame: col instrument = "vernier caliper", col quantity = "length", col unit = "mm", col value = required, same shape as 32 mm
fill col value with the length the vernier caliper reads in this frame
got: 6.2 mm
